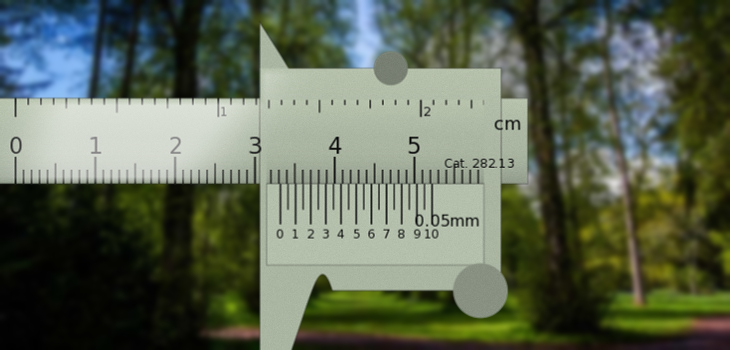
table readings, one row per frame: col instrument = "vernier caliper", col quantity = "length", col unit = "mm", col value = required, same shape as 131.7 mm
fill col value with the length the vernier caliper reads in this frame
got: 33.2 mm
